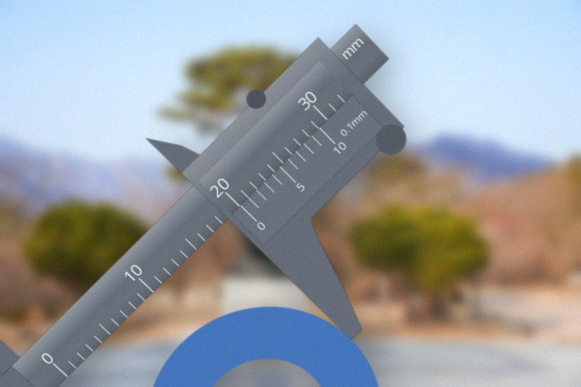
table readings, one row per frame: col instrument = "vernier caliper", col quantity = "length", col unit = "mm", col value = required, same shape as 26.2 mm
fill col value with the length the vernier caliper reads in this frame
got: 20.1 mm
